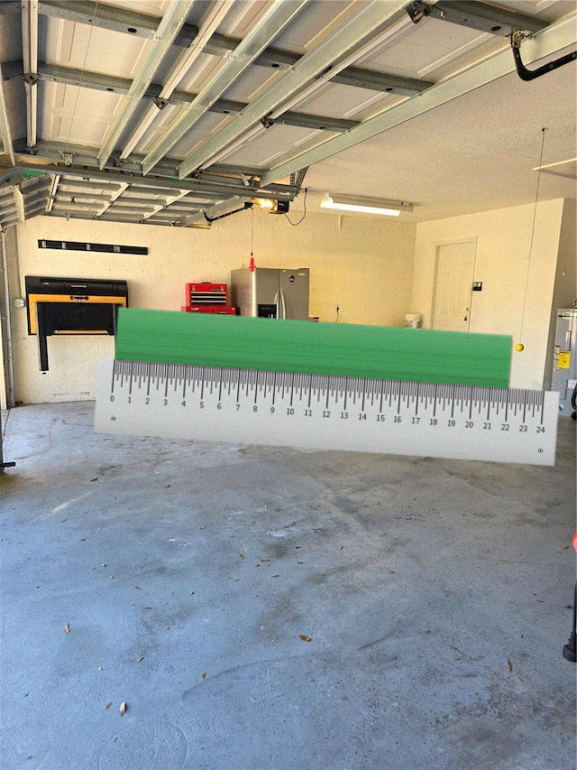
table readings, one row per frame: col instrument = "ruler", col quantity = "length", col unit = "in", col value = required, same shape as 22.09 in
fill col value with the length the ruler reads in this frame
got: 22 in
